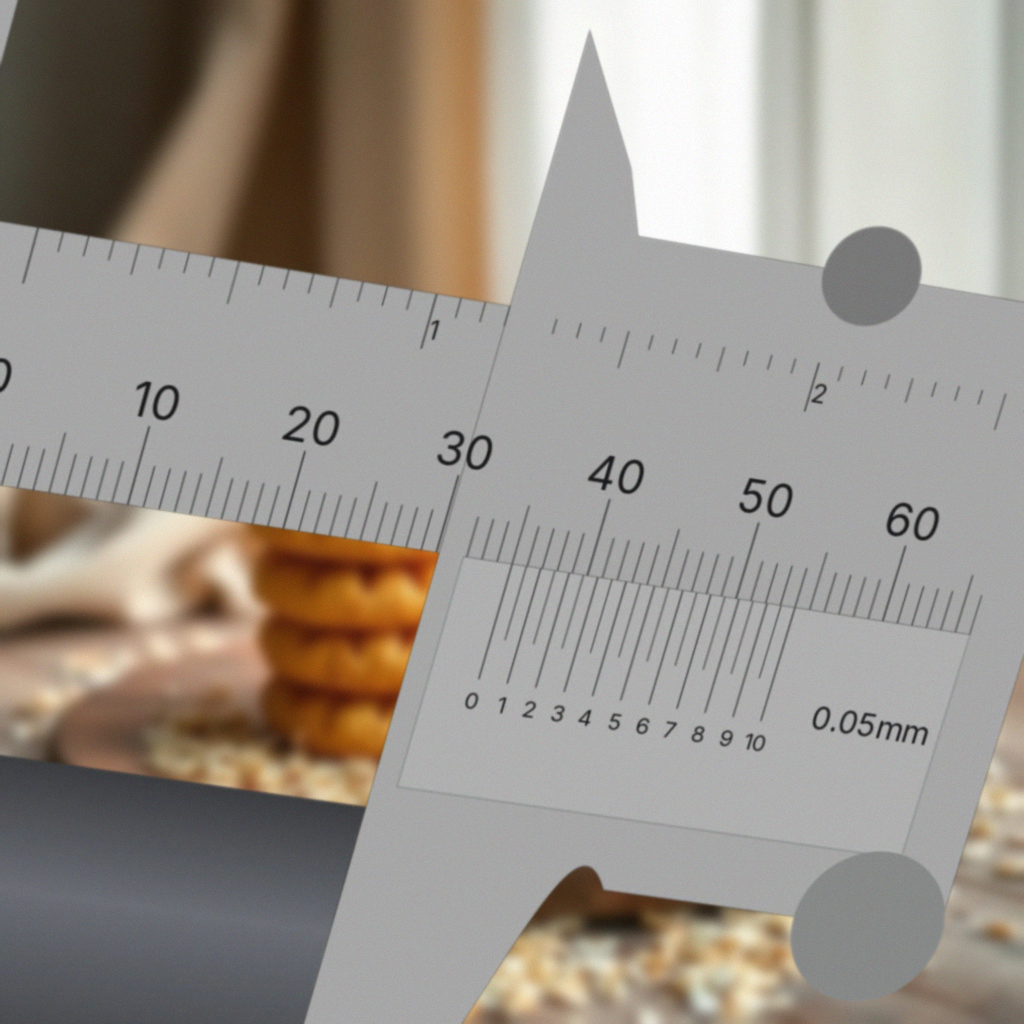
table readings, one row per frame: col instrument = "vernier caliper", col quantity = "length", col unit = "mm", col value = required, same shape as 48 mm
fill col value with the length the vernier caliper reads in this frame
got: 35.0 mm
